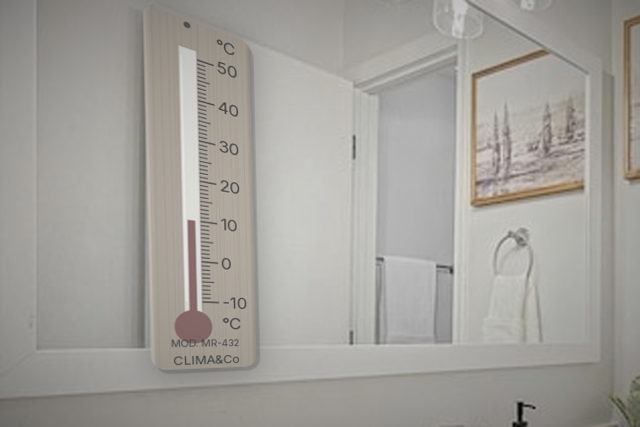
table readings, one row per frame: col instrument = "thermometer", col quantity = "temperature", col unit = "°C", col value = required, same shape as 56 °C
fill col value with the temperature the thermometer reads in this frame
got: 10 °C
